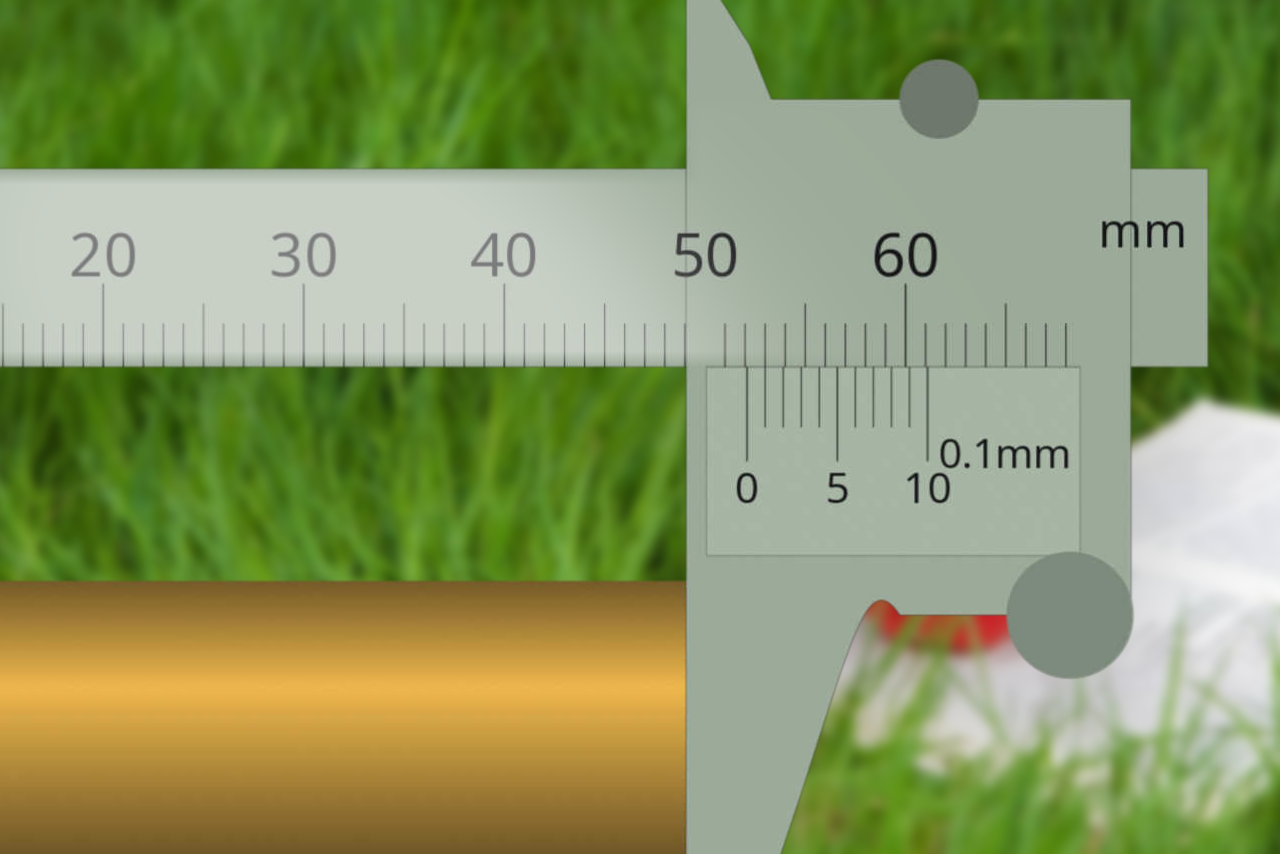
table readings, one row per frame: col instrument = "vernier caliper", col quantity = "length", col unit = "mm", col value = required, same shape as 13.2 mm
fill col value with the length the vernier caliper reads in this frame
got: 52.1 mm
